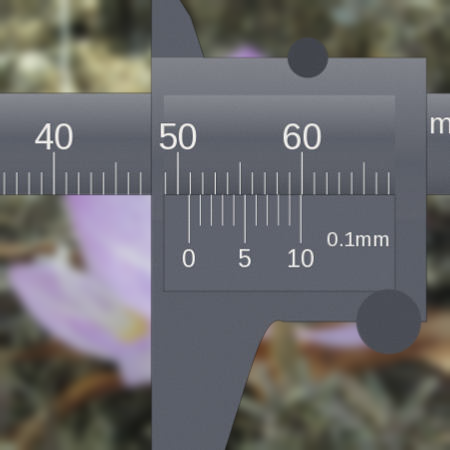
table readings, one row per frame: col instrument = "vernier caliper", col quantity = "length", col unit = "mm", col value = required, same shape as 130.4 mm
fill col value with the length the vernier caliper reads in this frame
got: 50.9 mm
